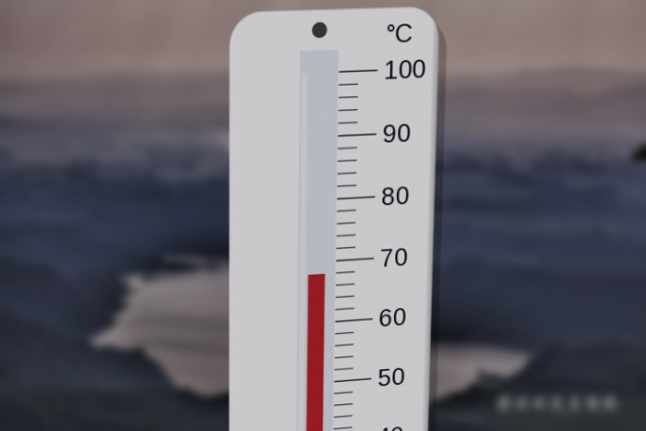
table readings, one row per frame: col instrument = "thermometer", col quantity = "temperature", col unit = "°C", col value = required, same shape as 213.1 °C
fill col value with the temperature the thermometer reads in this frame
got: 68 °C
